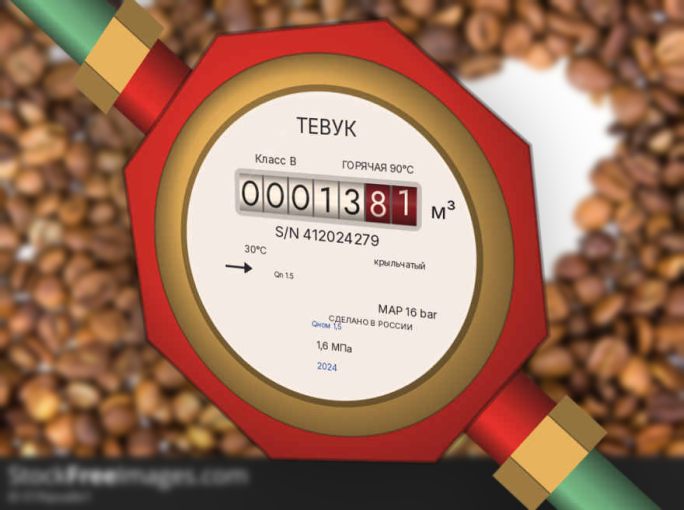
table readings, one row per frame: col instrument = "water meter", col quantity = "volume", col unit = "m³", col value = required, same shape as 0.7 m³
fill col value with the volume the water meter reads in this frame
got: 13.81 m³
